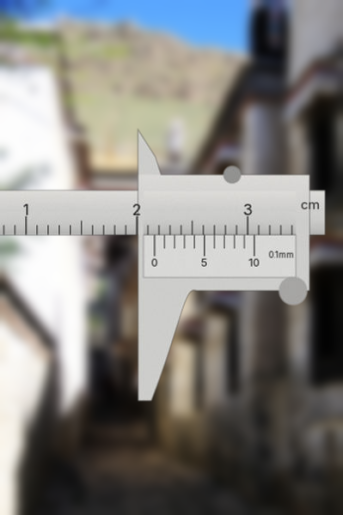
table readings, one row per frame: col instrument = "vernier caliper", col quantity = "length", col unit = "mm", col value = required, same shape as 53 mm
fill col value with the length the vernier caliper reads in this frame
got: 21.6 mm
